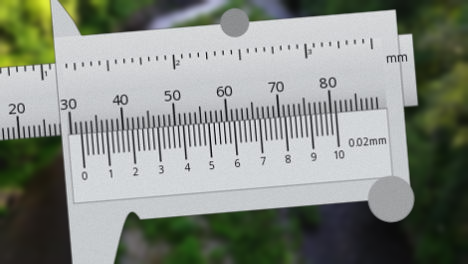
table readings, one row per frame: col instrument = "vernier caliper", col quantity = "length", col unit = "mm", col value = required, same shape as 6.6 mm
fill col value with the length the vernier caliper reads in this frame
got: 32.0 mm
